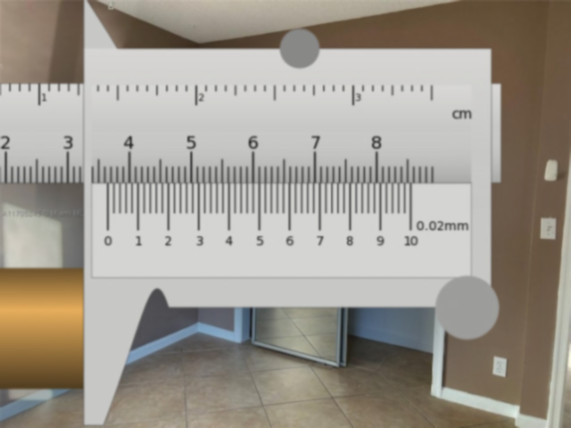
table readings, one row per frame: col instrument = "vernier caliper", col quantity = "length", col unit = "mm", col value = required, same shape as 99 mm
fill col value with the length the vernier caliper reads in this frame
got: 36.5 mm
